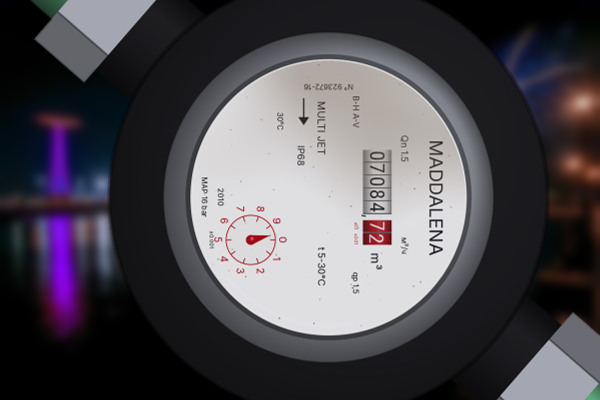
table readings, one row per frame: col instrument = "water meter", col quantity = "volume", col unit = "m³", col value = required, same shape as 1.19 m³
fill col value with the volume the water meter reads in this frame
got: 7084.719 m³
